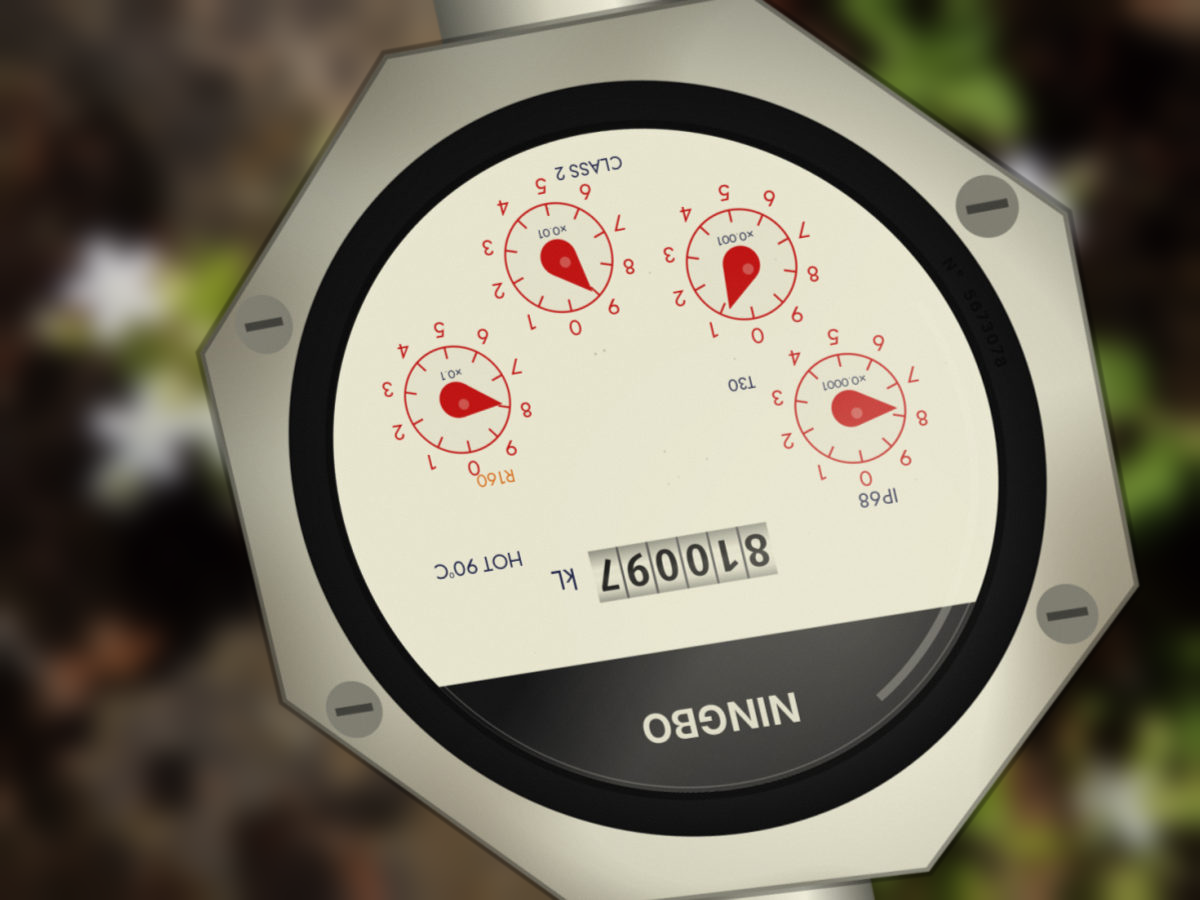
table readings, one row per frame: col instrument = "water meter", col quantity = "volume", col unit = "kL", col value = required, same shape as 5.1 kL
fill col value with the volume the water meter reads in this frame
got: 810097.7907 kL
